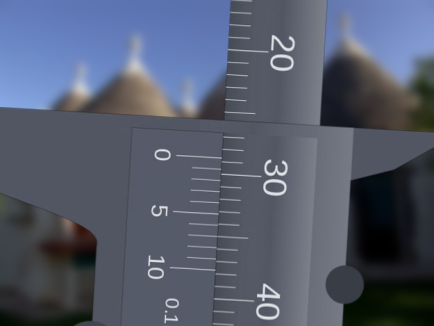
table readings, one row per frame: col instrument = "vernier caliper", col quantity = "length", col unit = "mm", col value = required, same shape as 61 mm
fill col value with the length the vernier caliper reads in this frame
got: 28.7 mm
